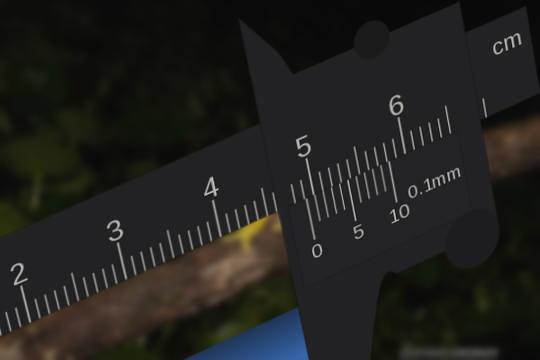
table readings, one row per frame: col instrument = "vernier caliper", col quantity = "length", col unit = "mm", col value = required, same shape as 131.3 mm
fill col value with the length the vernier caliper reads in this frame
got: 49.2 mm
